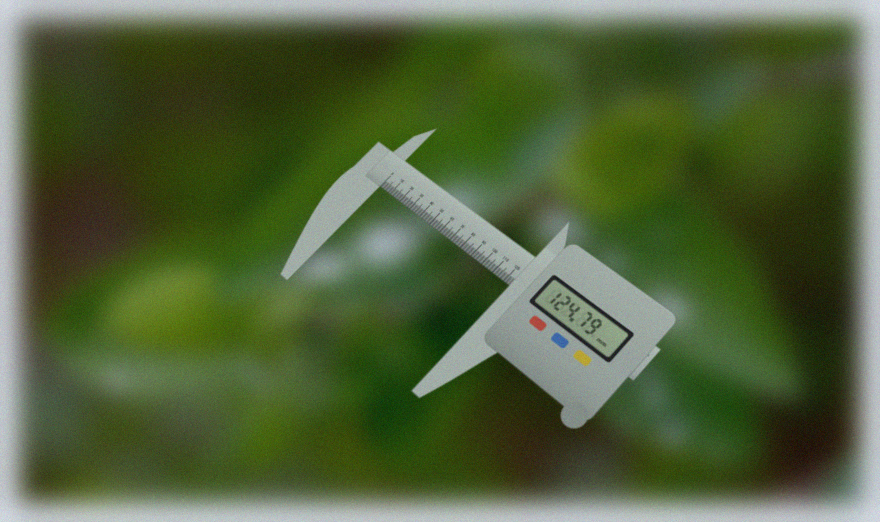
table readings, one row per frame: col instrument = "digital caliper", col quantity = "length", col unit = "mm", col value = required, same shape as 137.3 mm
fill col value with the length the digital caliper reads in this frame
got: 124.79 mm
